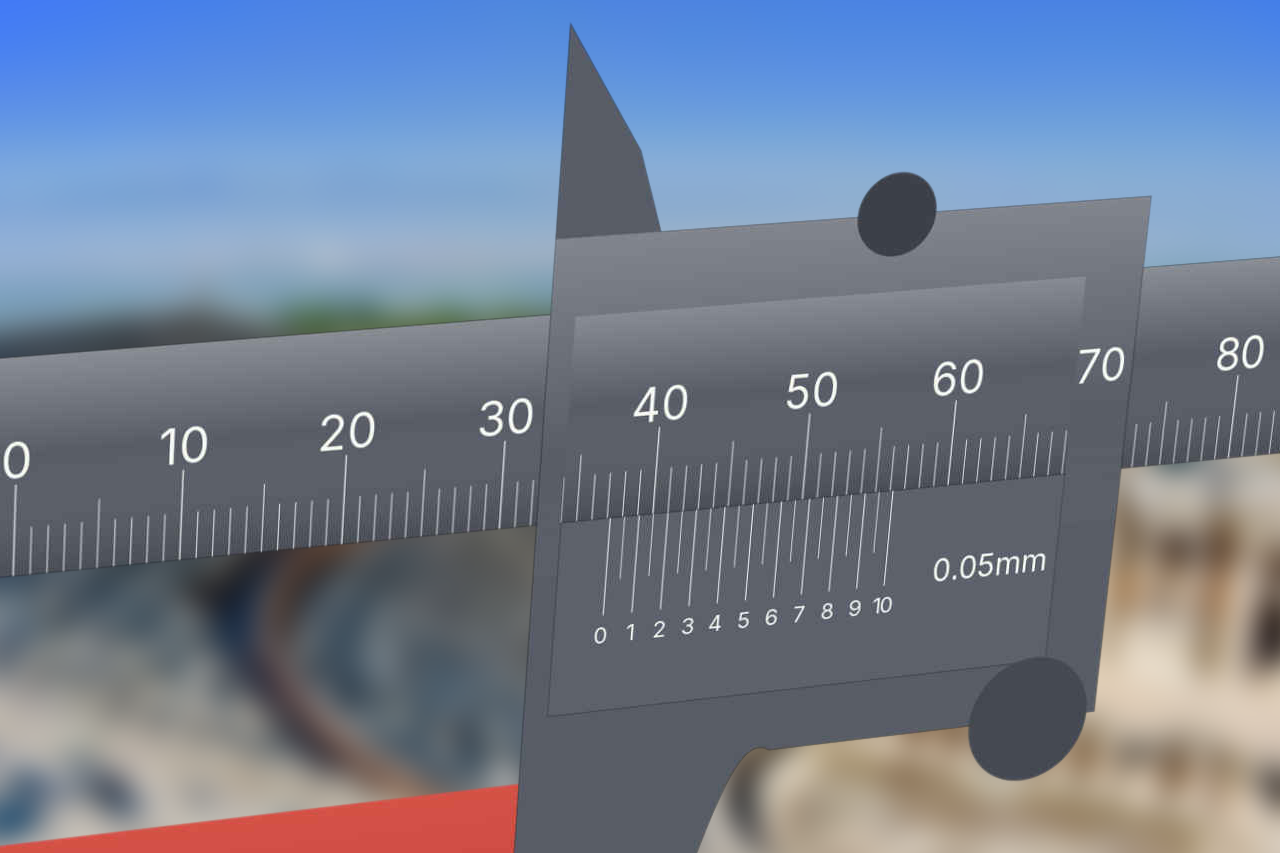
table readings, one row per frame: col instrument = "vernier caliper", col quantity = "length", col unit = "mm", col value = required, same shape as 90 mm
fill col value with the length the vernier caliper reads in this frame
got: 37.2 mm
